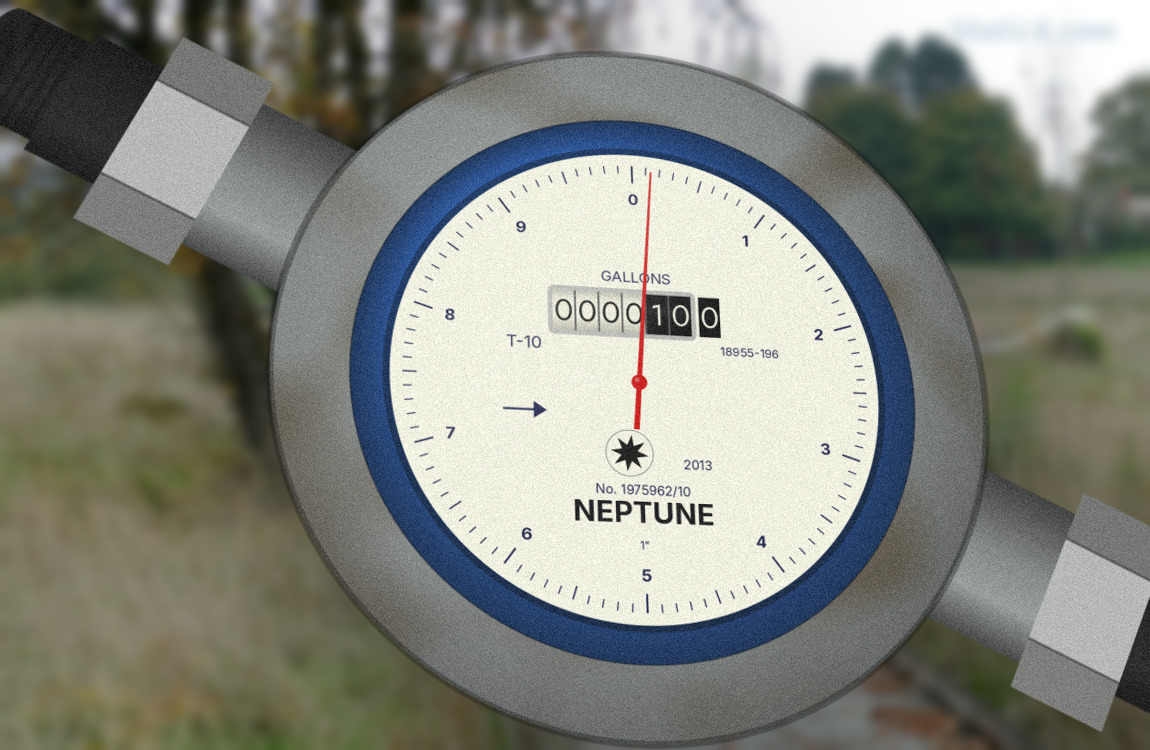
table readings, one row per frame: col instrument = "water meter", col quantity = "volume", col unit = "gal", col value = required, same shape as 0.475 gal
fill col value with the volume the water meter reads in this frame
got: 100.1 gal
